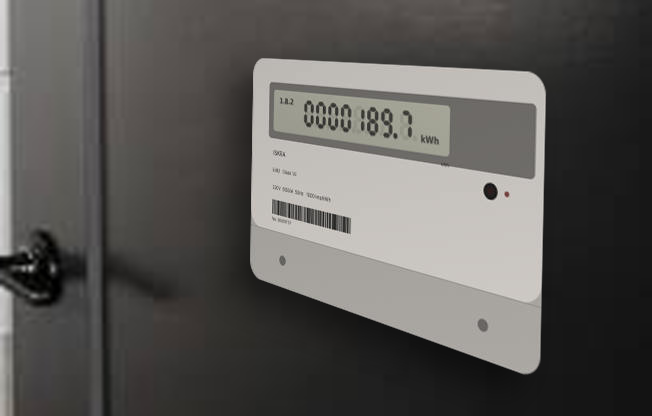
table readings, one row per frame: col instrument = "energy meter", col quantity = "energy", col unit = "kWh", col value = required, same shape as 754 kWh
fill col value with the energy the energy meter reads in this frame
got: 189.7 kWh
